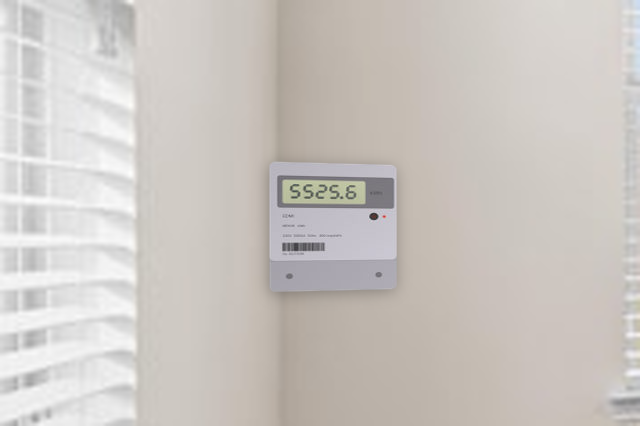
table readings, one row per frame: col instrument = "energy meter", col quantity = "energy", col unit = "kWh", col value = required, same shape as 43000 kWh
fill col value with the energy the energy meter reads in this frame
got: 5525.6 kWh
